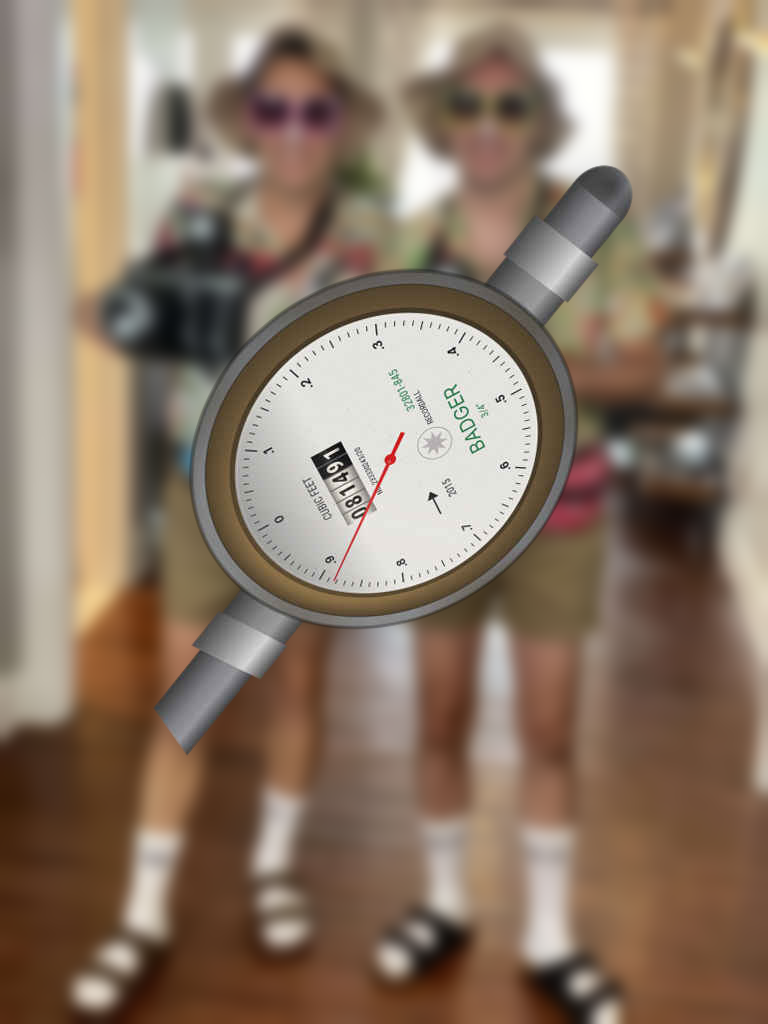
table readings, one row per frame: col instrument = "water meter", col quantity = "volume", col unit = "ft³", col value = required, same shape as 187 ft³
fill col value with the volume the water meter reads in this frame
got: 81490.88 ft³
